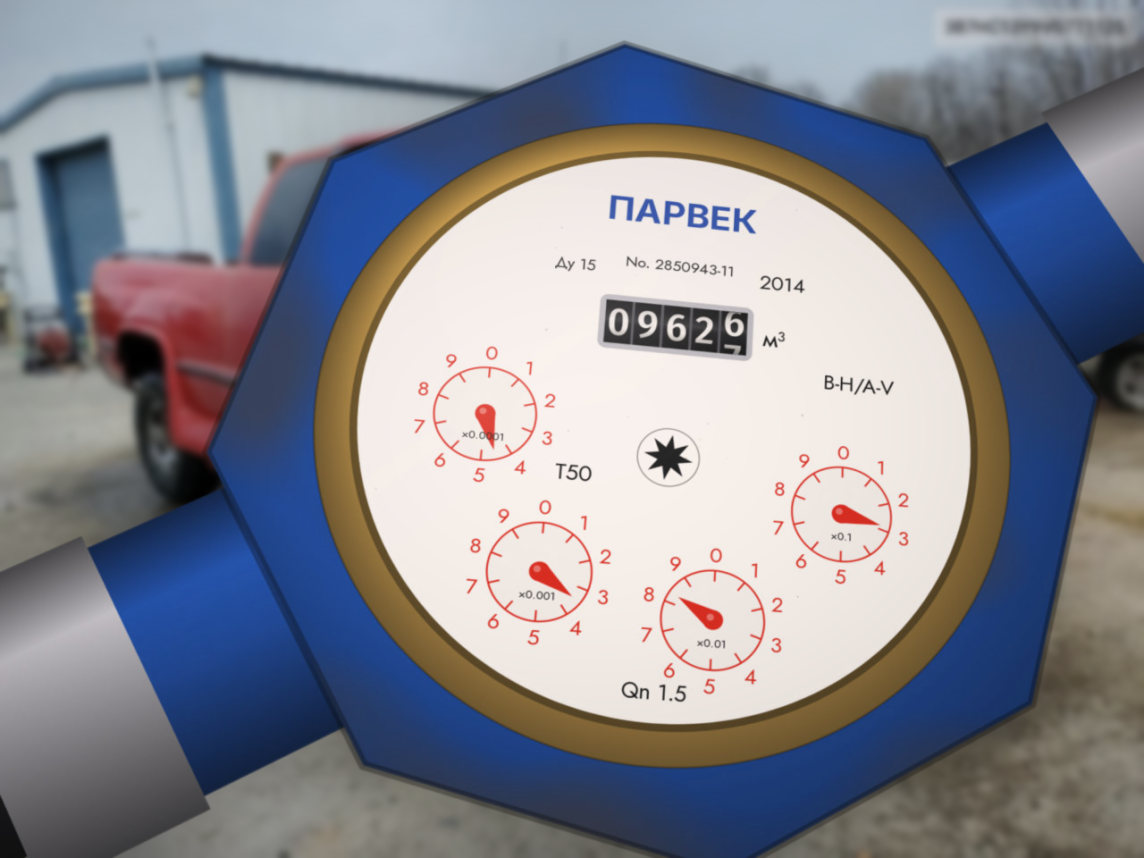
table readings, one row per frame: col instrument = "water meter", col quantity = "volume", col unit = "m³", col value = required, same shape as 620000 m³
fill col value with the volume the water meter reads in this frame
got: 9626.2834 m³
